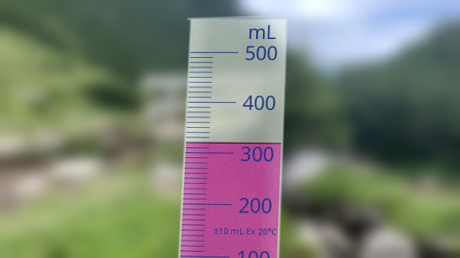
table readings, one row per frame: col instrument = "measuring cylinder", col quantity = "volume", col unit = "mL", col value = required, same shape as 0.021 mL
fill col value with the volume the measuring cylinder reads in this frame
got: 320 mL
